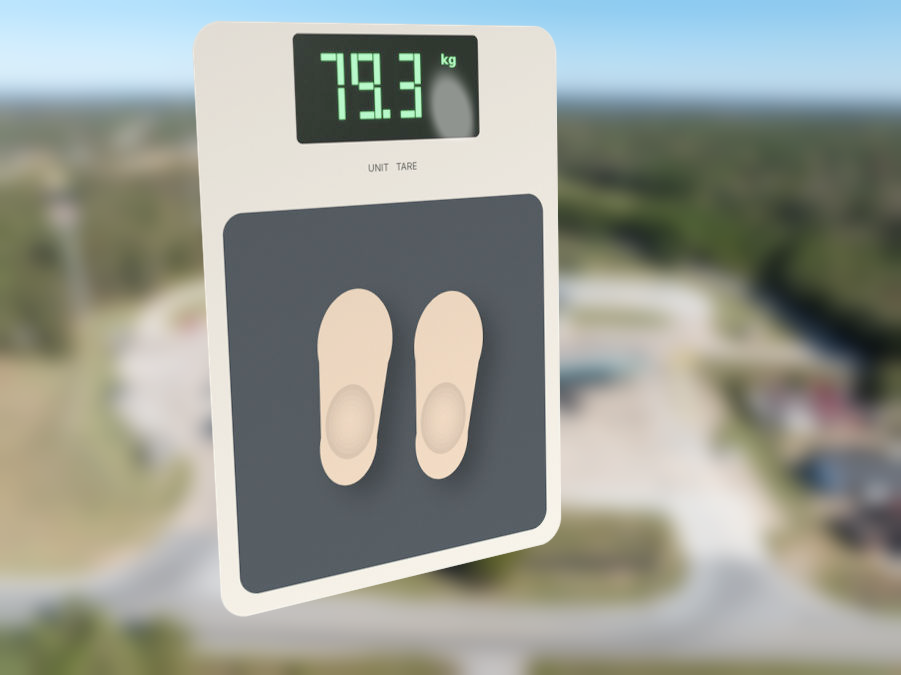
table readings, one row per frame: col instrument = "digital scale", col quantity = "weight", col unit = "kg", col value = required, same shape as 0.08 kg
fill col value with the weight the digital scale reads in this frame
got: 79.3 kg
